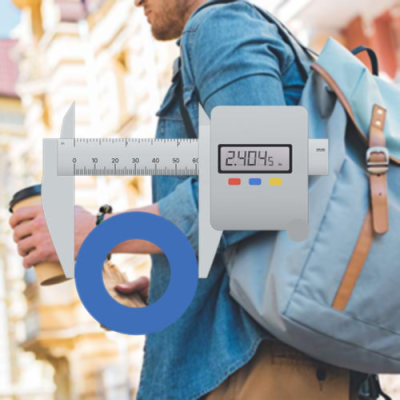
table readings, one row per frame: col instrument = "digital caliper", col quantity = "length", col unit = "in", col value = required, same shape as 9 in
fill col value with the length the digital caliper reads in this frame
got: 2.4045 in
